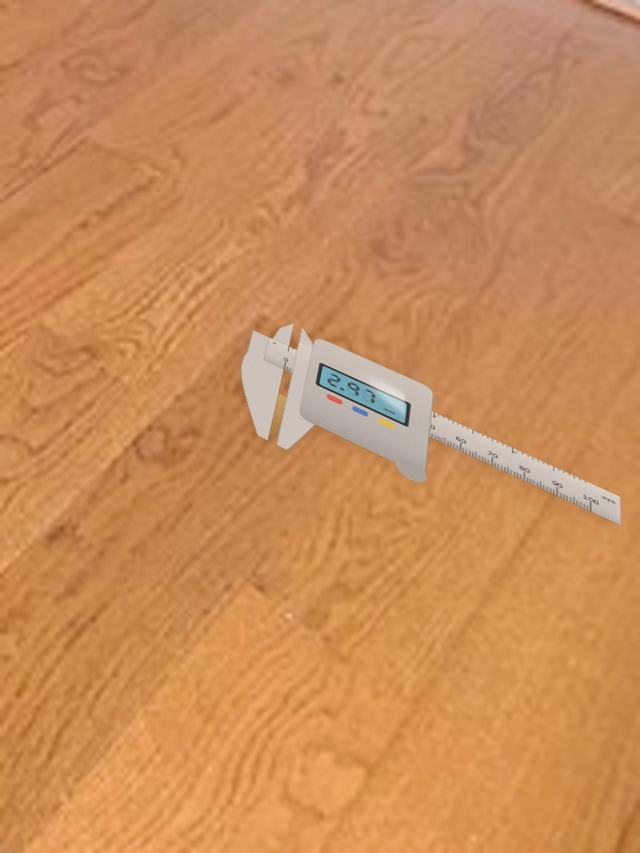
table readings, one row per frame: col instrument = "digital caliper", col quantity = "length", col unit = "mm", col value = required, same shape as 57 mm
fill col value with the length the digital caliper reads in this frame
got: 2.97 mm
